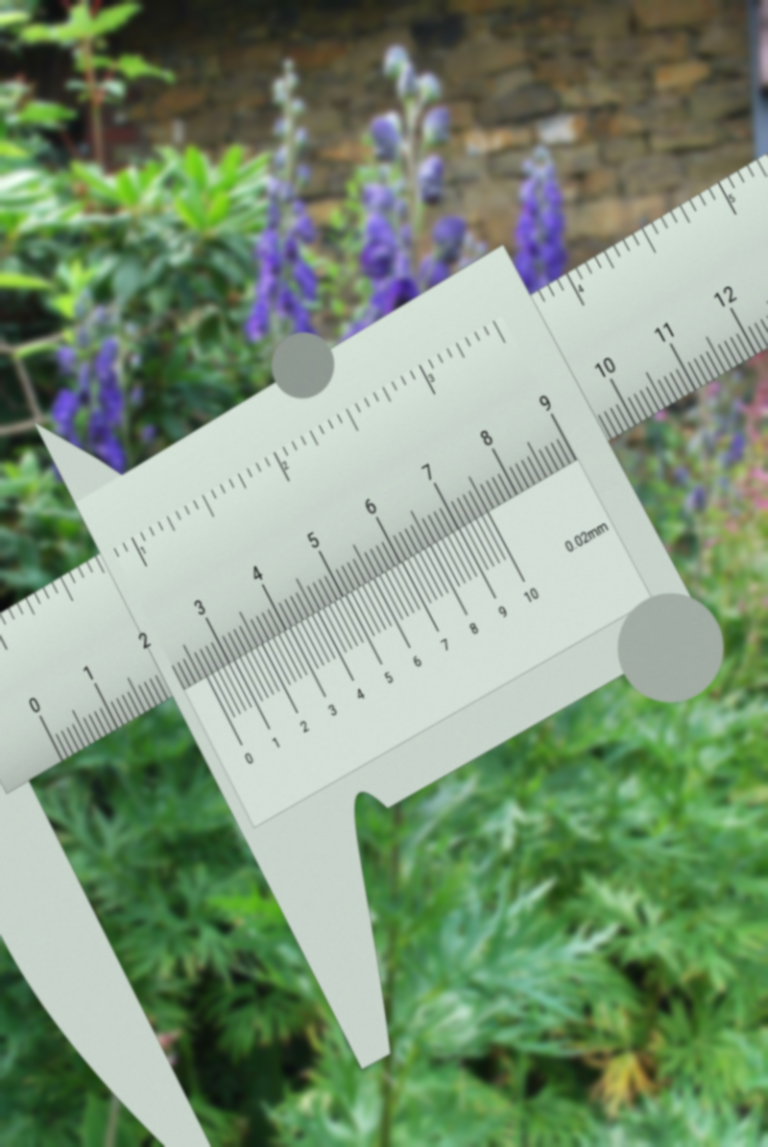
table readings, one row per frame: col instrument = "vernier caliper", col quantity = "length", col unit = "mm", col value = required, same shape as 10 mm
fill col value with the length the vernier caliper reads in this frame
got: 26.0 mm
